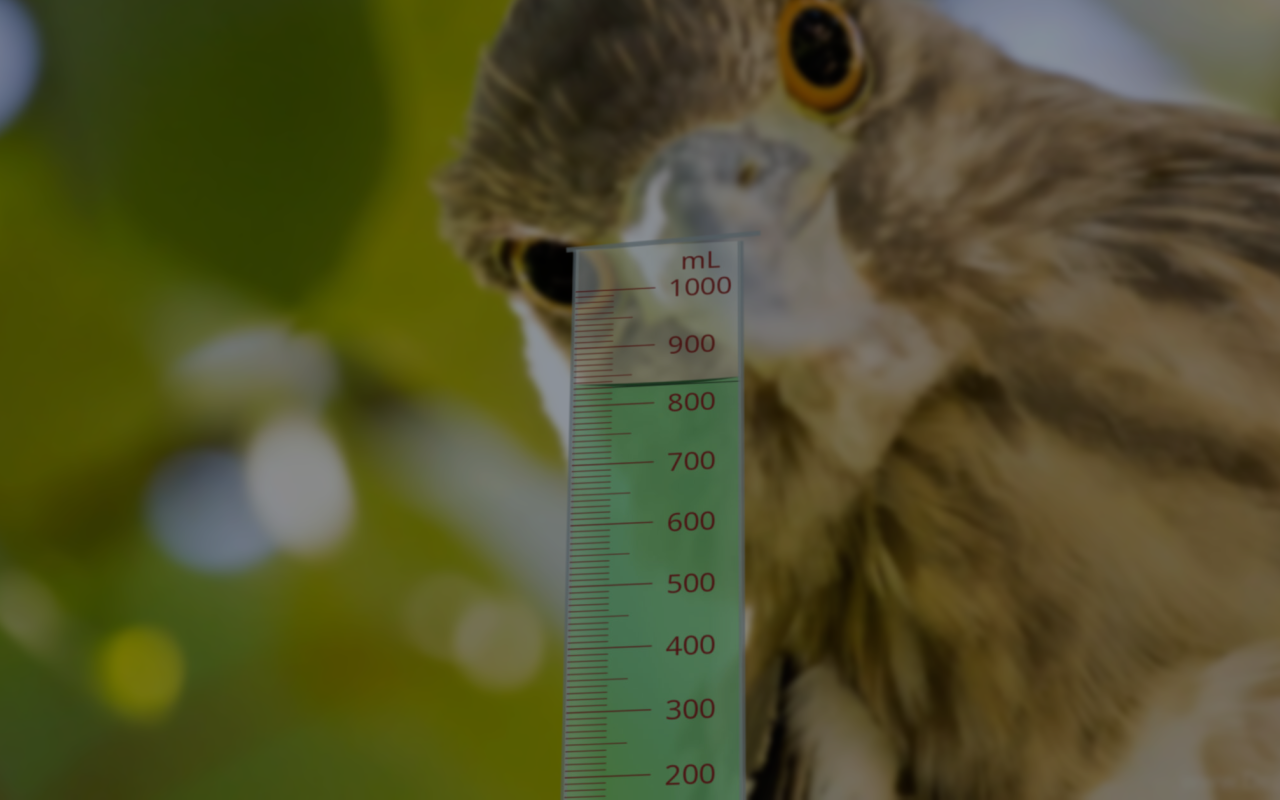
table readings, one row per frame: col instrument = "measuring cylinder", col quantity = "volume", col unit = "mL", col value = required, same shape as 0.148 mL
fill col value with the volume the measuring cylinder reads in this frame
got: 830 mL
